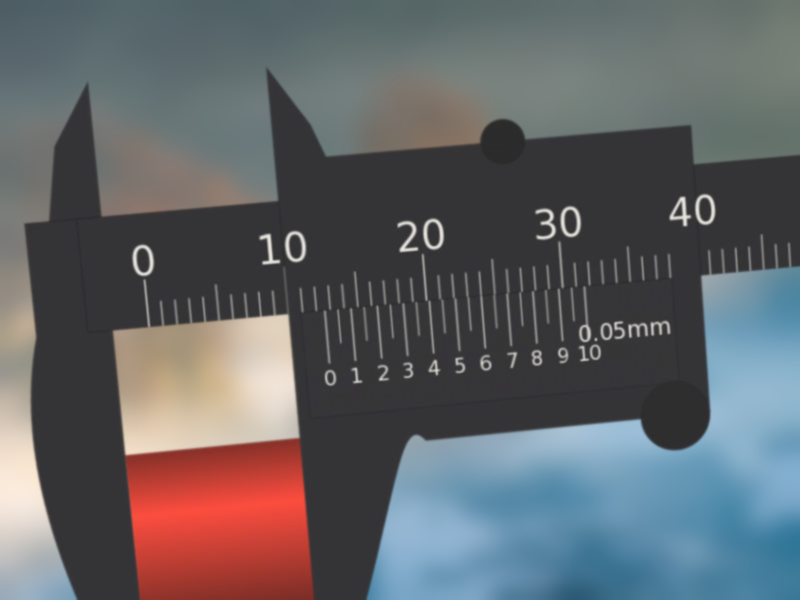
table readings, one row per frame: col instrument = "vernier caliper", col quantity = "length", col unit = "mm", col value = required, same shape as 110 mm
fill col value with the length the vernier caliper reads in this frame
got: 12.6 mm
